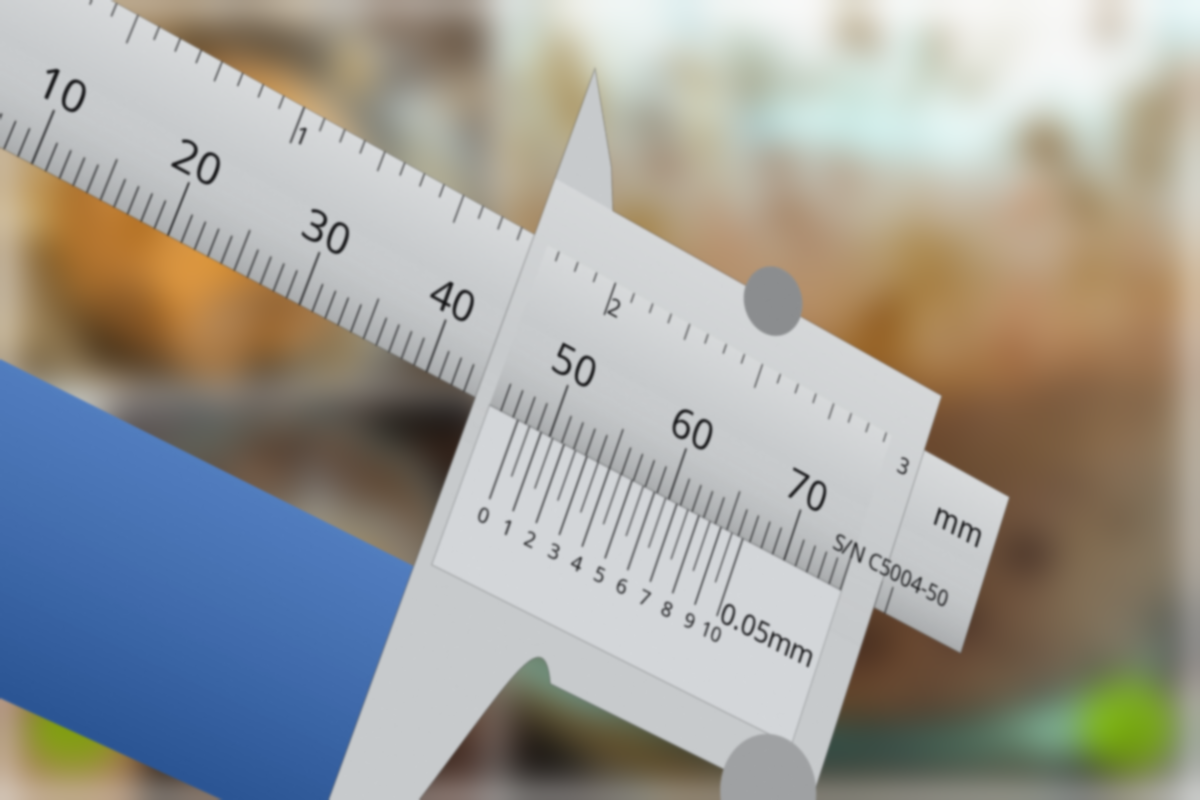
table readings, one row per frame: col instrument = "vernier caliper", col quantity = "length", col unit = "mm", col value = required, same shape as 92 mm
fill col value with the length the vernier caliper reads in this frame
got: 47.4 mm
